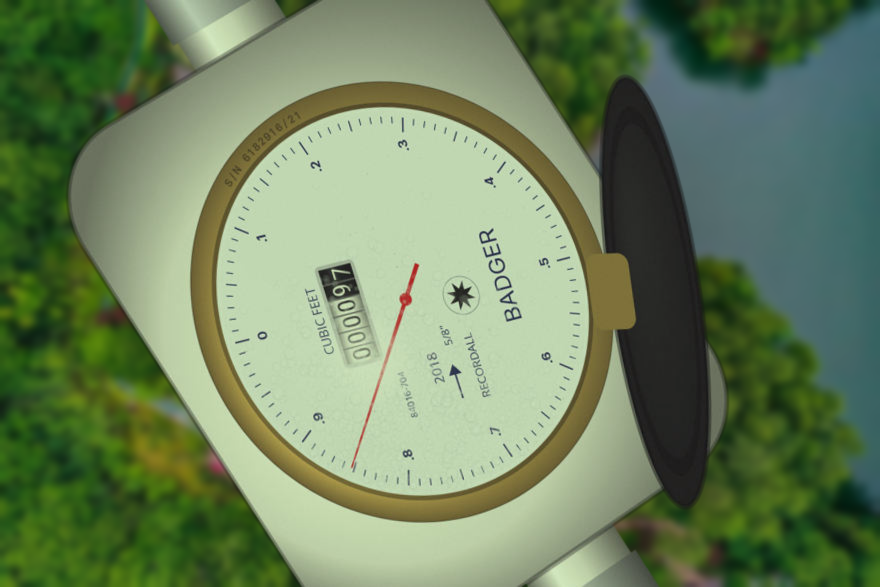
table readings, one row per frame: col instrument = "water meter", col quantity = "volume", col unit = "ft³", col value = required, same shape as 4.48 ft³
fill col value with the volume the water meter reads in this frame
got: 96.85 ft³
